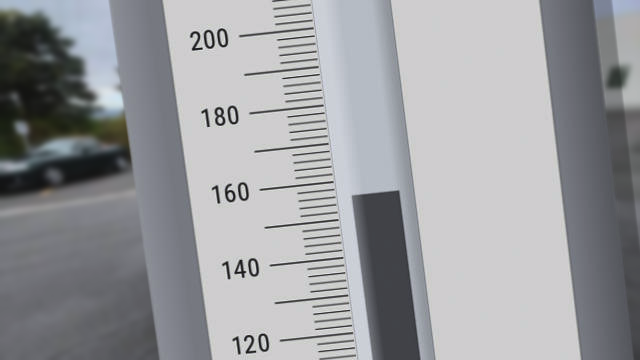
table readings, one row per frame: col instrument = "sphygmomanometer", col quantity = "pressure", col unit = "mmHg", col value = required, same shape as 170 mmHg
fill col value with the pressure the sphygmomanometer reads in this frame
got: 156 mmHg
